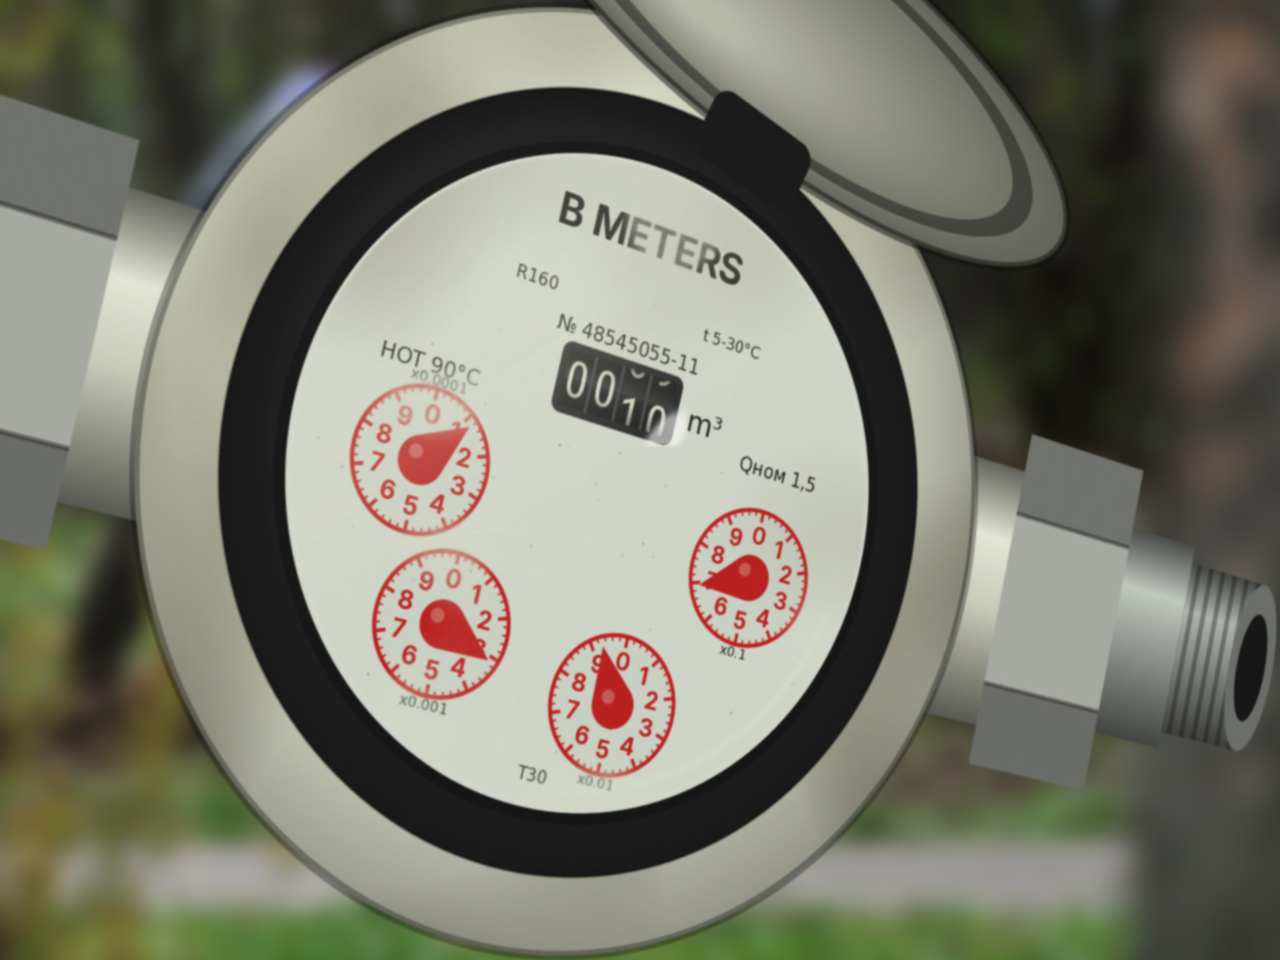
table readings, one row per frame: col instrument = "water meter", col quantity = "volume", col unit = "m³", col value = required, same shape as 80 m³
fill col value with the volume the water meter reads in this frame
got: 9.6931 m³
